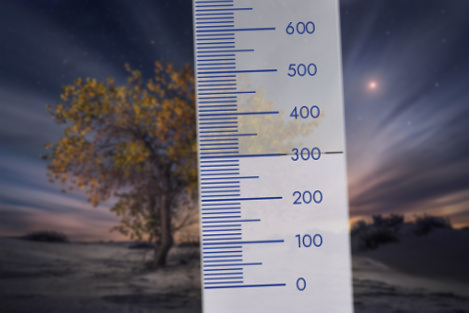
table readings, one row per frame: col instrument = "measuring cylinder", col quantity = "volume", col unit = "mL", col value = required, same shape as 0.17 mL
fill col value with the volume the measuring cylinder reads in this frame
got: 300 mL
